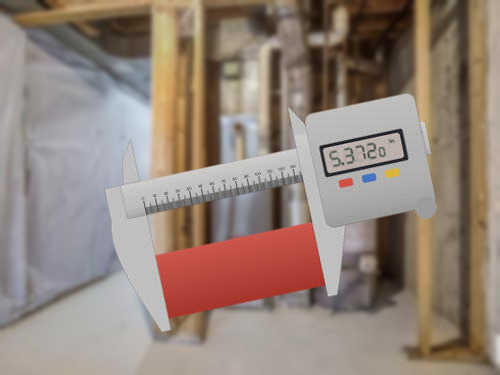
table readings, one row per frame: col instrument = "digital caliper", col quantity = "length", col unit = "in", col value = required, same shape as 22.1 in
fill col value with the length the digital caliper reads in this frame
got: 5.3720 in
